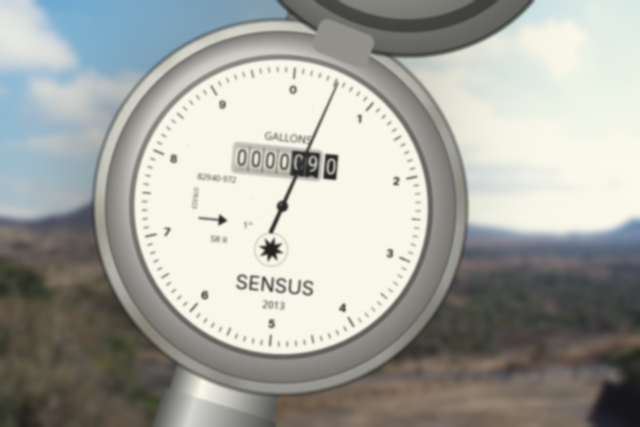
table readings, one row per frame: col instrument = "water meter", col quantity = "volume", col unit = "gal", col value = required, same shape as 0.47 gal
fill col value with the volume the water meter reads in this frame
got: 90.5 gal
